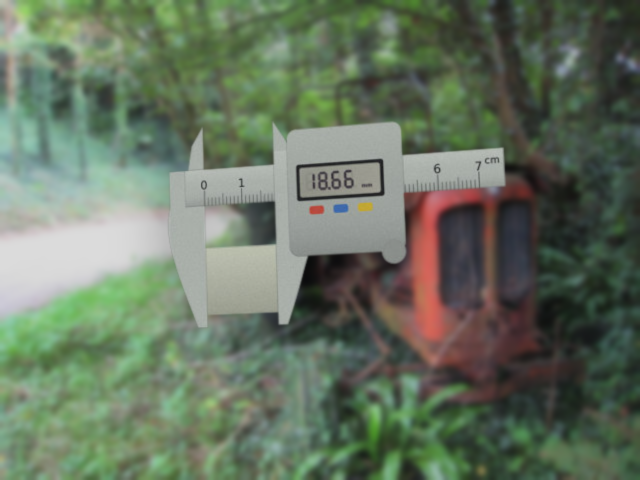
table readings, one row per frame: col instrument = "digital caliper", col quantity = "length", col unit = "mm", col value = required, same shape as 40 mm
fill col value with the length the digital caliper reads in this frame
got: 18.66 mm
